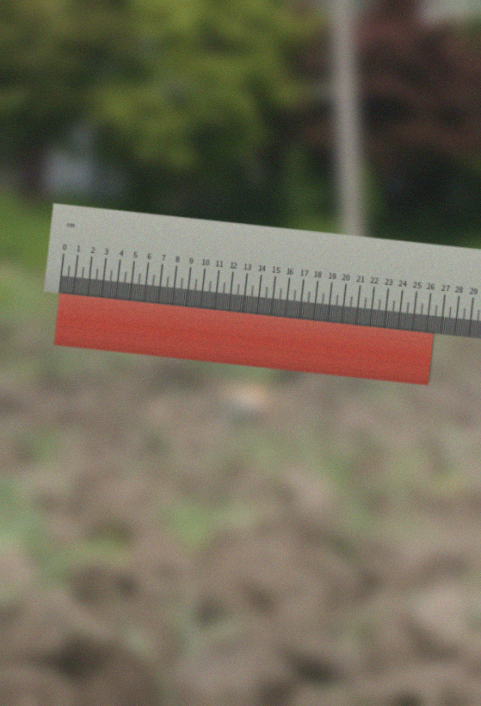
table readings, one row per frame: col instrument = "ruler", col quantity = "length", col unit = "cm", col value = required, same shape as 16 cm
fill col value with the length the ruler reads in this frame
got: 26.5 cm
